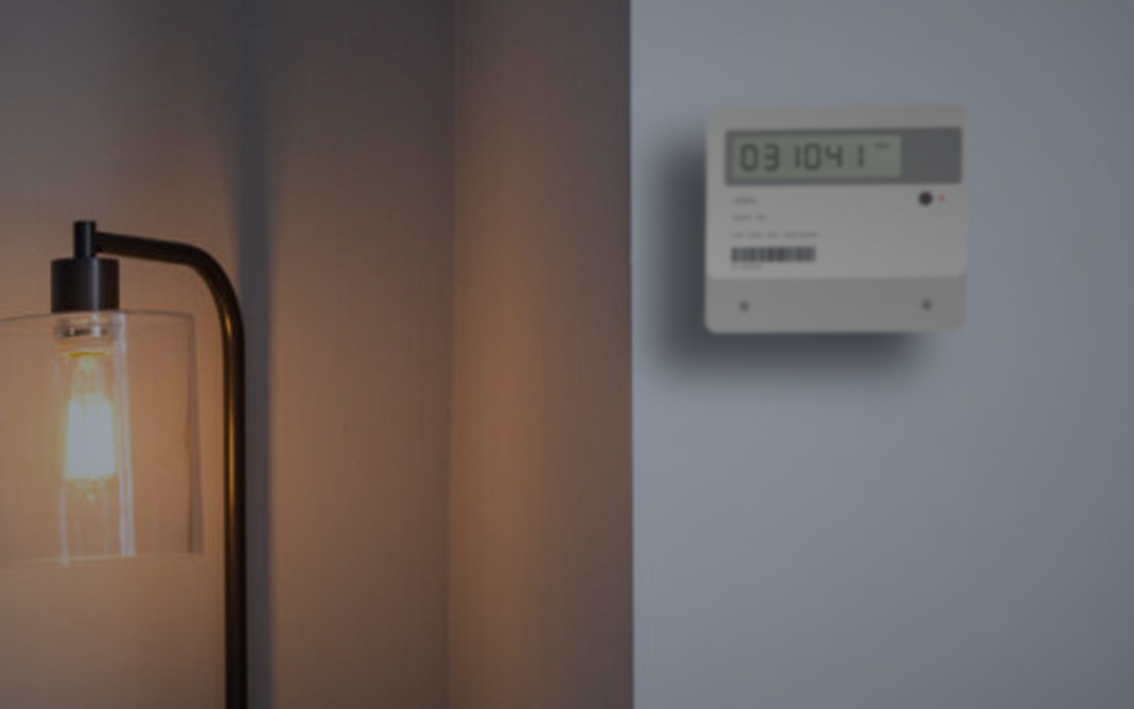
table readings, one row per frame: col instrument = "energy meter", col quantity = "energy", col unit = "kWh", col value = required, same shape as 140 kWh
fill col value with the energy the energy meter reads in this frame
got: 31041 kWh
